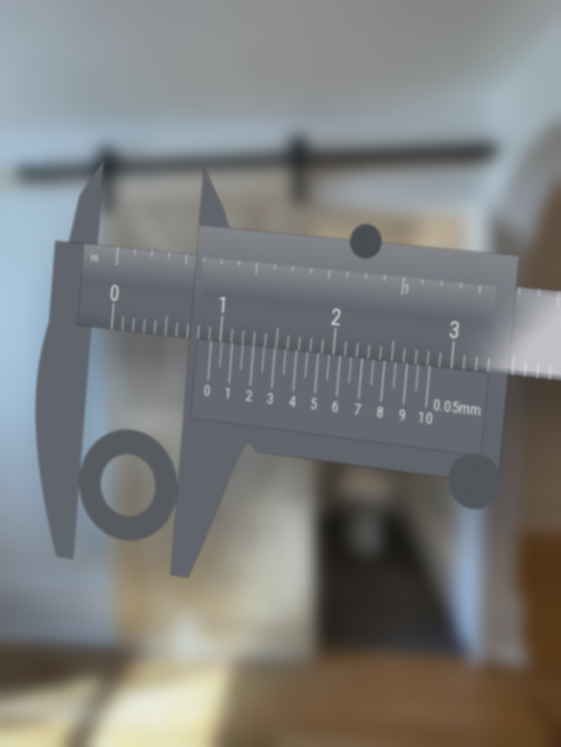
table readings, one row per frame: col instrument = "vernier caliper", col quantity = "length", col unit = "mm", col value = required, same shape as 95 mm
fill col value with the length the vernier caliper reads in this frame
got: 9.2 mm
